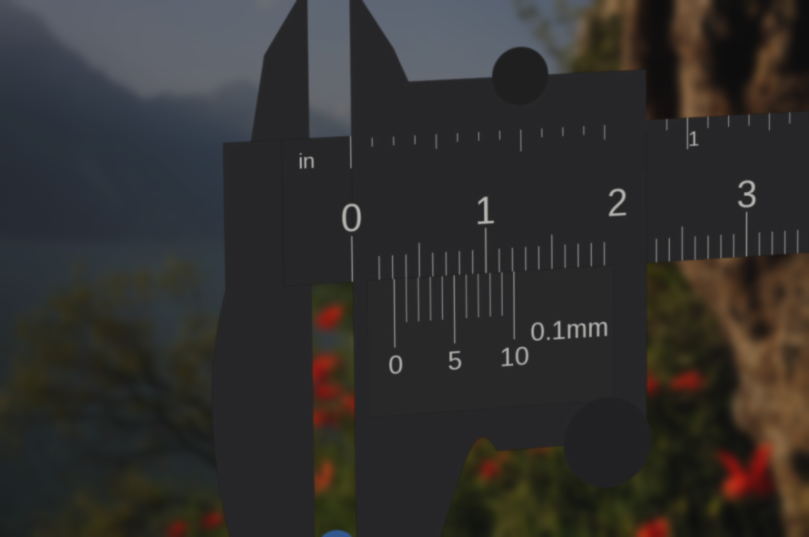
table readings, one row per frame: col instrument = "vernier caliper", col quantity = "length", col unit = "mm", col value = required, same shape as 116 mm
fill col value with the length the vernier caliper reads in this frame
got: 3.1 mm
